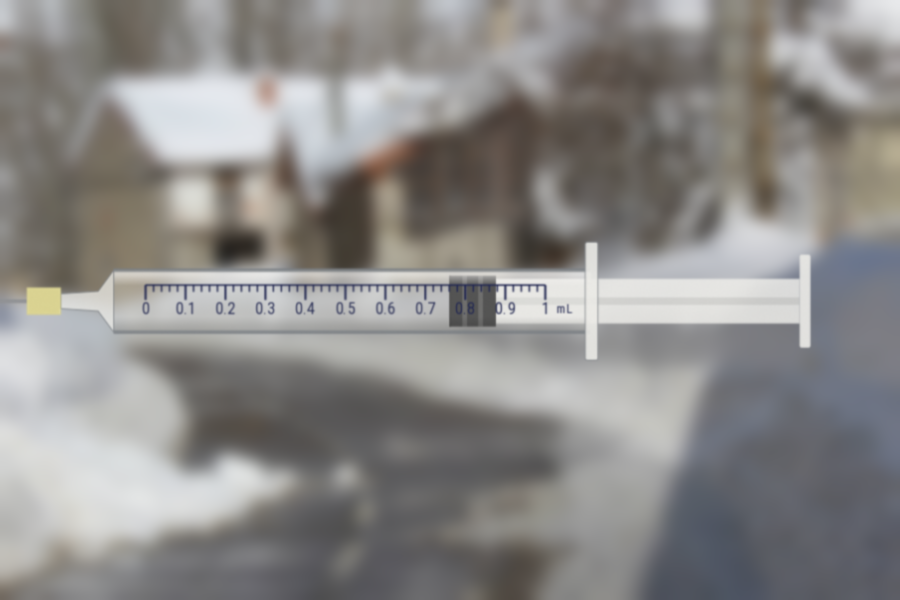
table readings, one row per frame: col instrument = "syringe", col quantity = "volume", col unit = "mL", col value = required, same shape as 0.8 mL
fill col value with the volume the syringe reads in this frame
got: 0.76 mL
